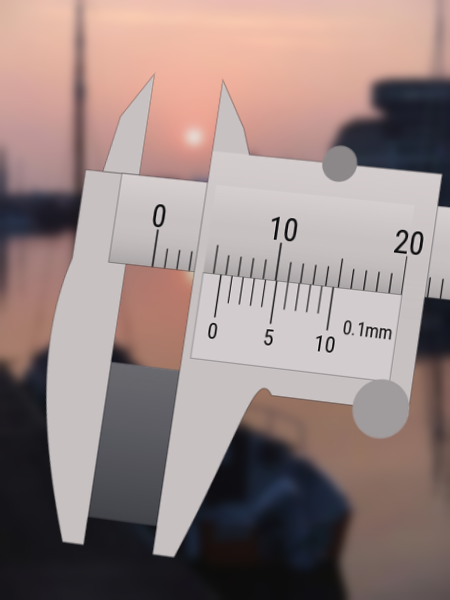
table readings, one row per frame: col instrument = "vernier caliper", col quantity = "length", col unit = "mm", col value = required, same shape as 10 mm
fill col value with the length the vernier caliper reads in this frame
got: 5.6 mm
